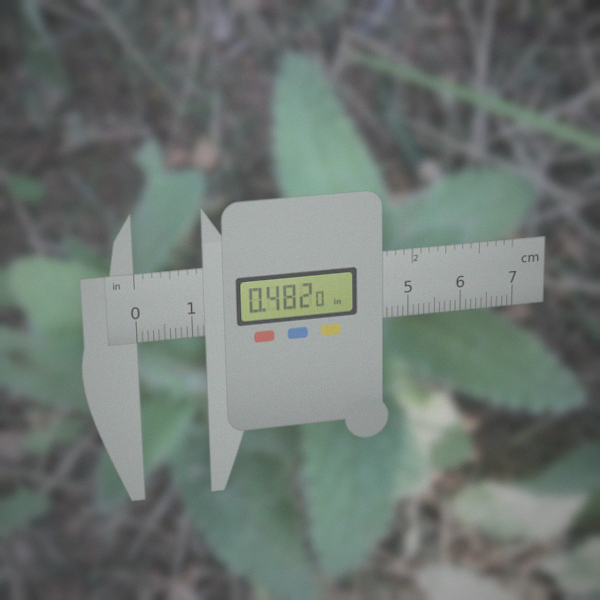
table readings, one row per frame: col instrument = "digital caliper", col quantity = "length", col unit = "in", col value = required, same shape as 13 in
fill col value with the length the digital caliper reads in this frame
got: 0.4820 in
